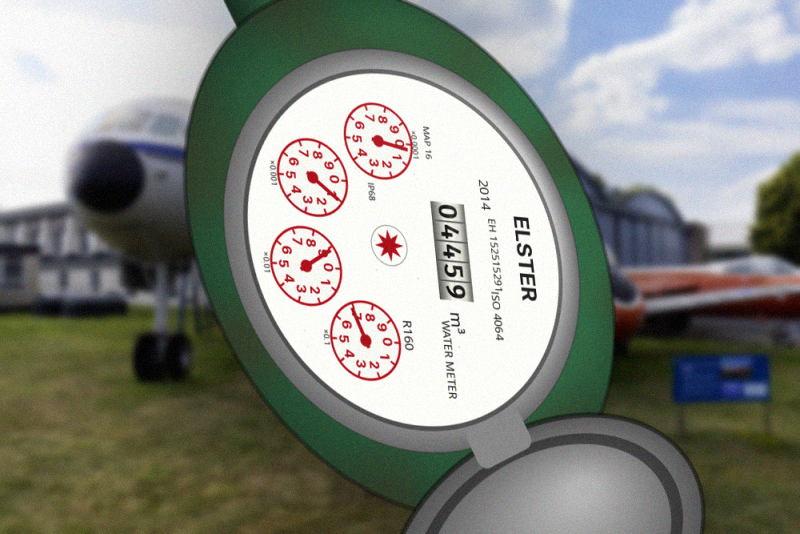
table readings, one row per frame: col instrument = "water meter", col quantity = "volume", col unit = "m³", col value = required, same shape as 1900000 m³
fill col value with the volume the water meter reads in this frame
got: 4459.6910 m³
